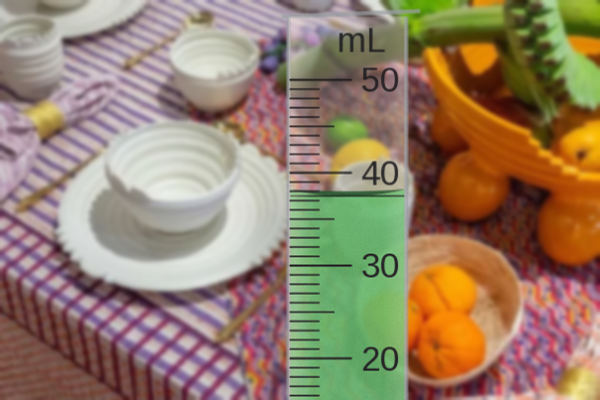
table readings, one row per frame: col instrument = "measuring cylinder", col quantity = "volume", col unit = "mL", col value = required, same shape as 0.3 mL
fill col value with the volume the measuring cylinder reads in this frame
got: 37.5 mL
